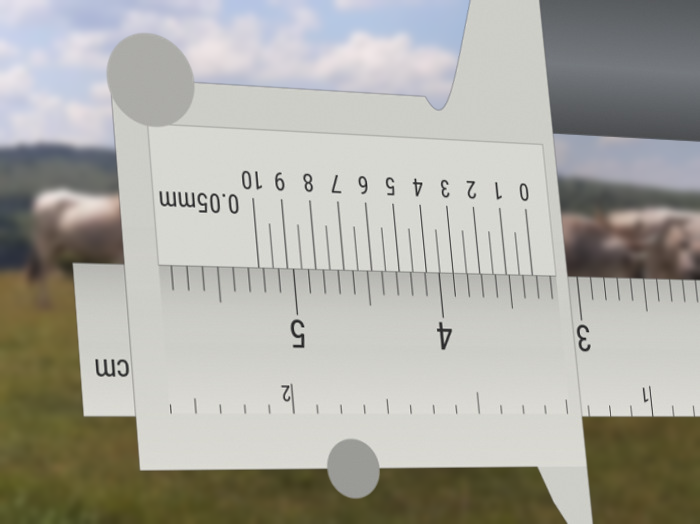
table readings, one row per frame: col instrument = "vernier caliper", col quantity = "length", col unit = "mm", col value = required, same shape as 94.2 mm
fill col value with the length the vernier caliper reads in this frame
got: 33.3 mm
